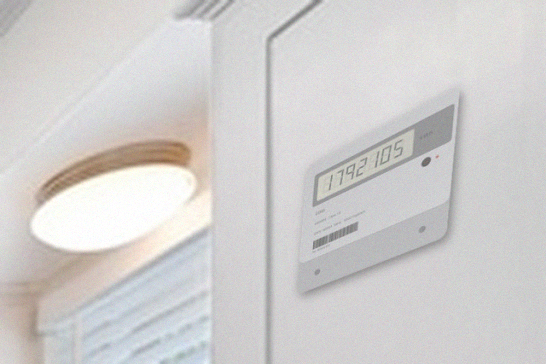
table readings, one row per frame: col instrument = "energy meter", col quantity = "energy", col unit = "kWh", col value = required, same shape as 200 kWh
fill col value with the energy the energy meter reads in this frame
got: 1792105 kWh
